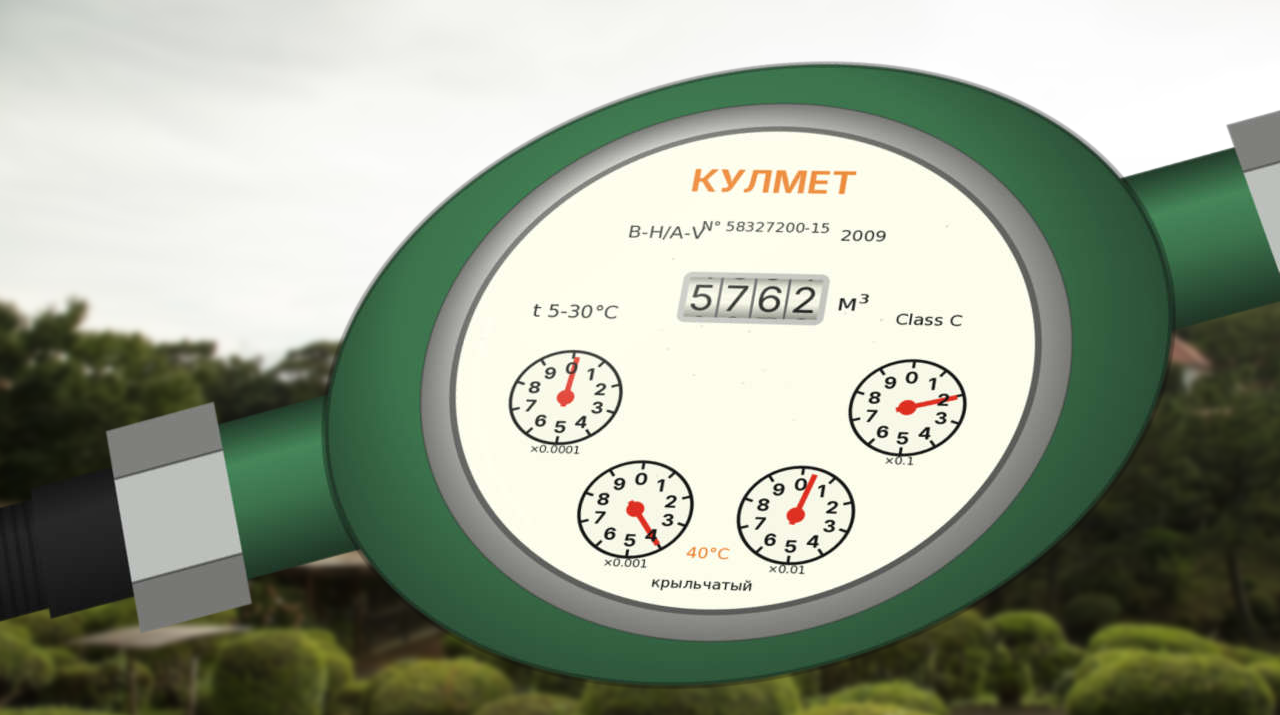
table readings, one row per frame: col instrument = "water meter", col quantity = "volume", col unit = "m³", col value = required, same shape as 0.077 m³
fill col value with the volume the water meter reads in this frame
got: 5762.2040 m³
